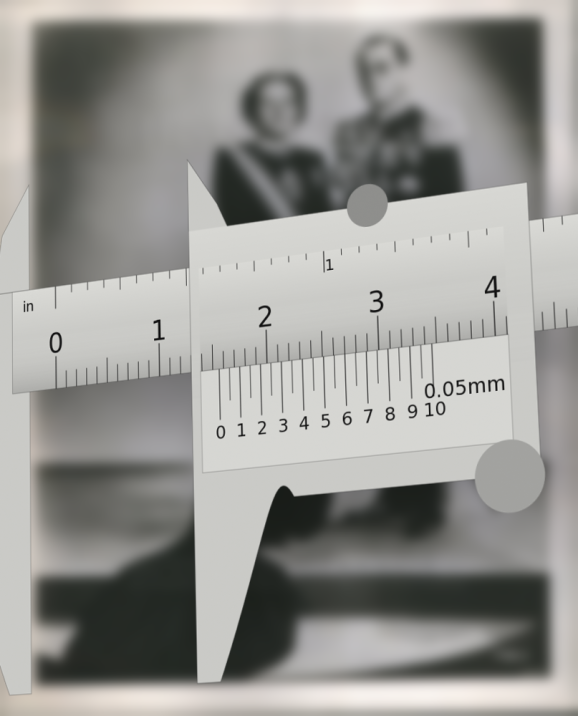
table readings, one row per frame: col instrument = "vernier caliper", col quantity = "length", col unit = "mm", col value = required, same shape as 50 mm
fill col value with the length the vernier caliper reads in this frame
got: 15.6 mm
